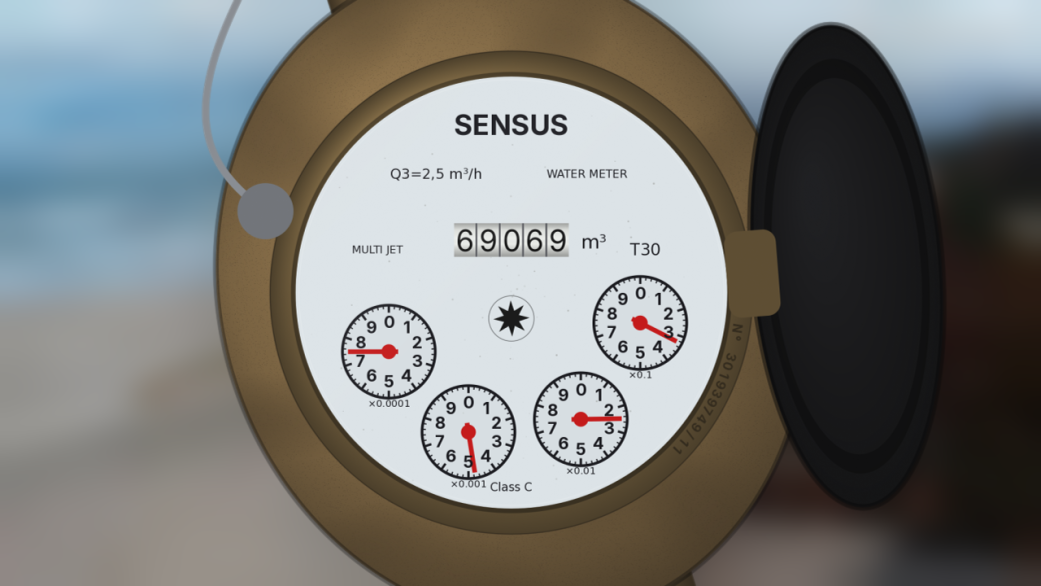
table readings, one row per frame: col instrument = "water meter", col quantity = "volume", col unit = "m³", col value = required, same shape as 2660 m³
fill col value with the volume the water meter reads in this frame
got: 69069.3247 m³
